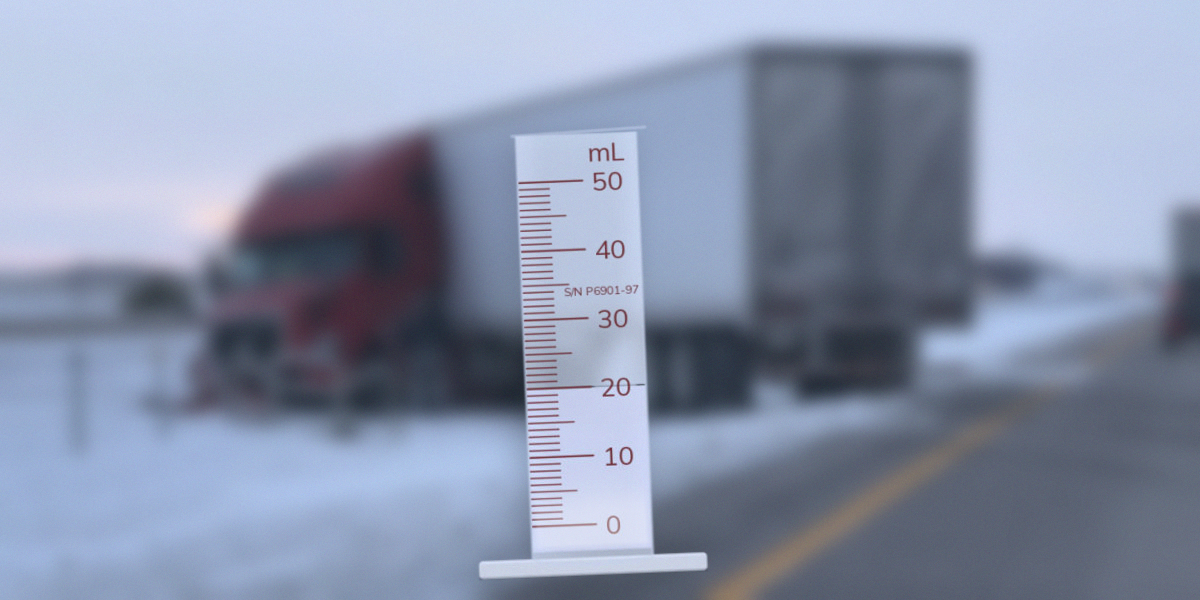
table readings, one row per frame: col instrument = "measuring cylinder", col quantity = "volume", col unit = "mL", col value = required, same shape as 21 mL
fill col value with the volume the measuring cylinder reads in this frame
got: 20 mL
